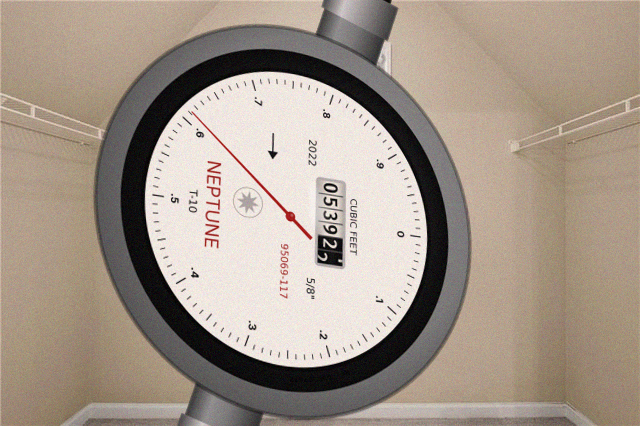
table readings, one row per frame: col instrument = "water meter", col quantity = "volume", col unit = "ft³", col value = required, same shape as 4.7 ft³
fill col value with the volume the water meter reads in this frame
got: 53921.61 ft³
